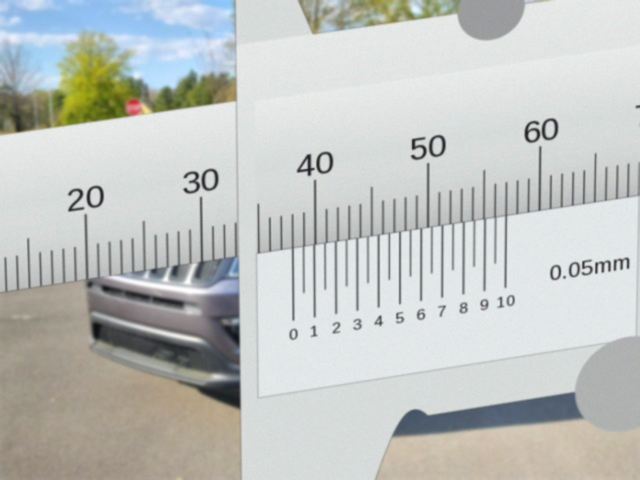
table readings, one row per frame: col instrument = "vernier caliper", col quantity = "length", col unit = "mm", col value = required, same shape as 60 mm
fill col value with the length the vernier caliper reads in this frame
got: 38.0 mm
